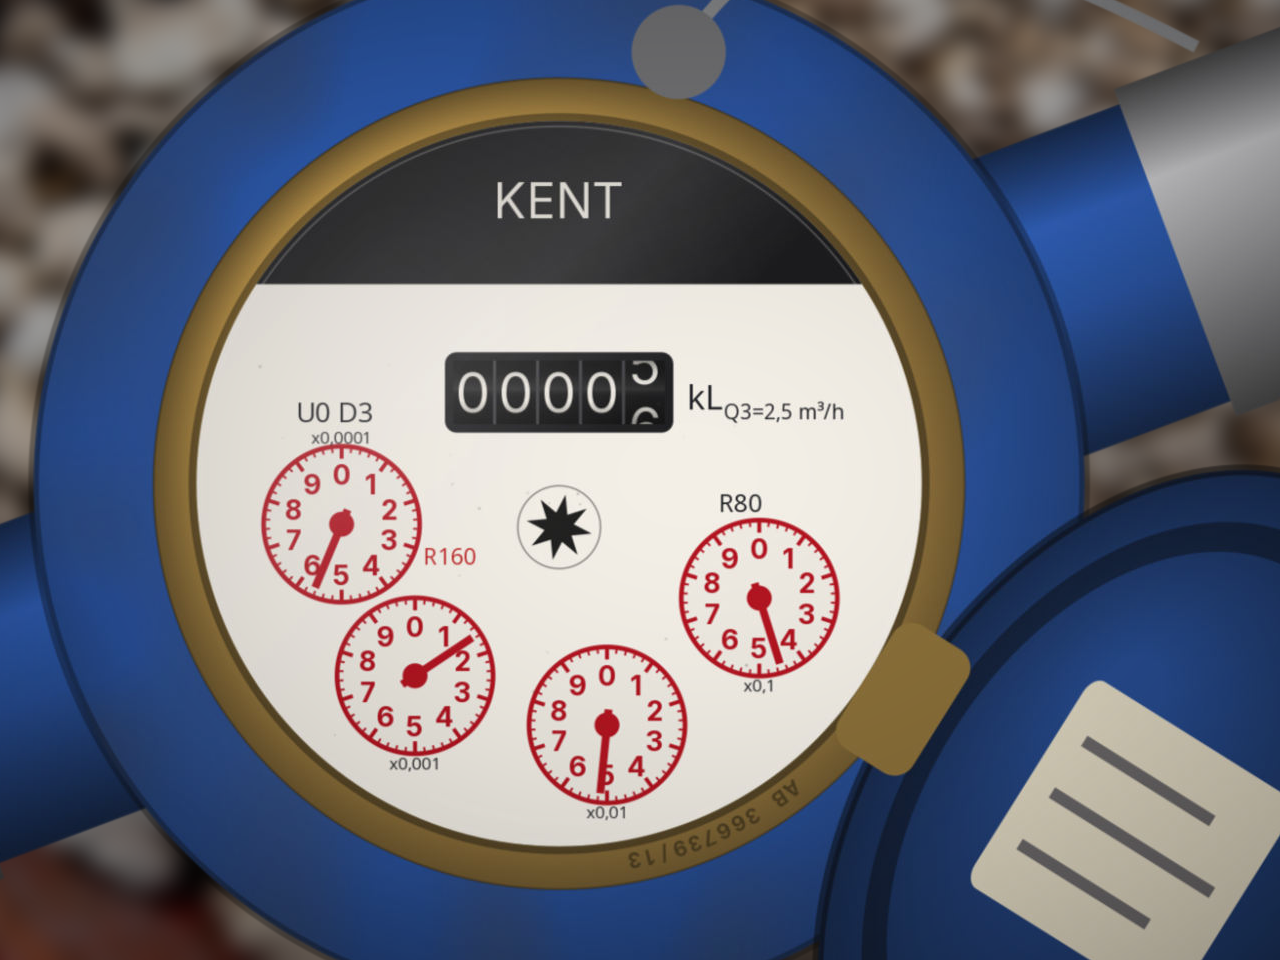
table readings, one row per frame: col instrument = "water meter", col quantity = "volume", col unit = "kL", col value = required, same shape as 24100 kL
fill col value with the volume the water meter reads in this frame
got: 5.4515 kL
